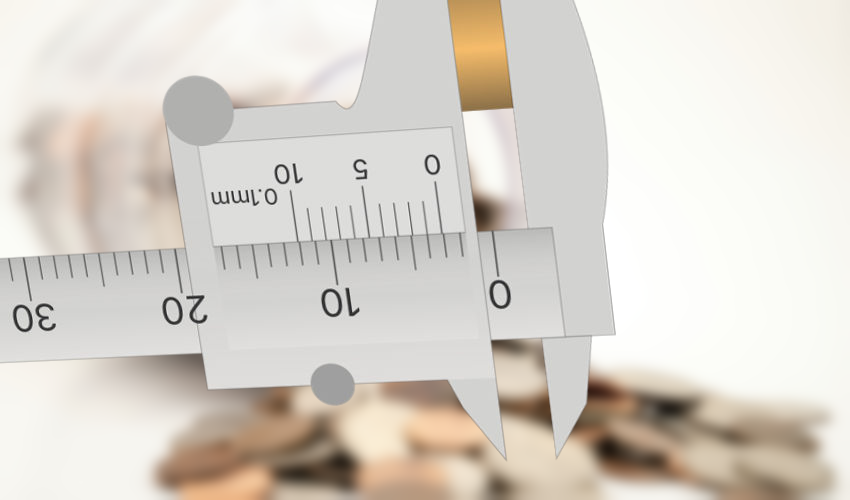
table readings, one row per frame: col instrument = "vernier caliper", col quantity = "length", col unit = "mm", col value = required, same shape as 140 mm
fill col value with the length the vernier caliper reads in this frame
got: 3.1 mm
